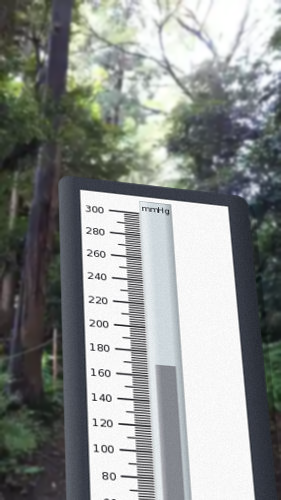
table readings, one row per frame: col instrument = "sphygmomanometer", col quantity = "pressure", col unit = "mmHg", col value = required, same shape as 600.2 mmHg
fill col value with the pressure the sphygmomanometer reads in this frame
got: 170 mmHg
